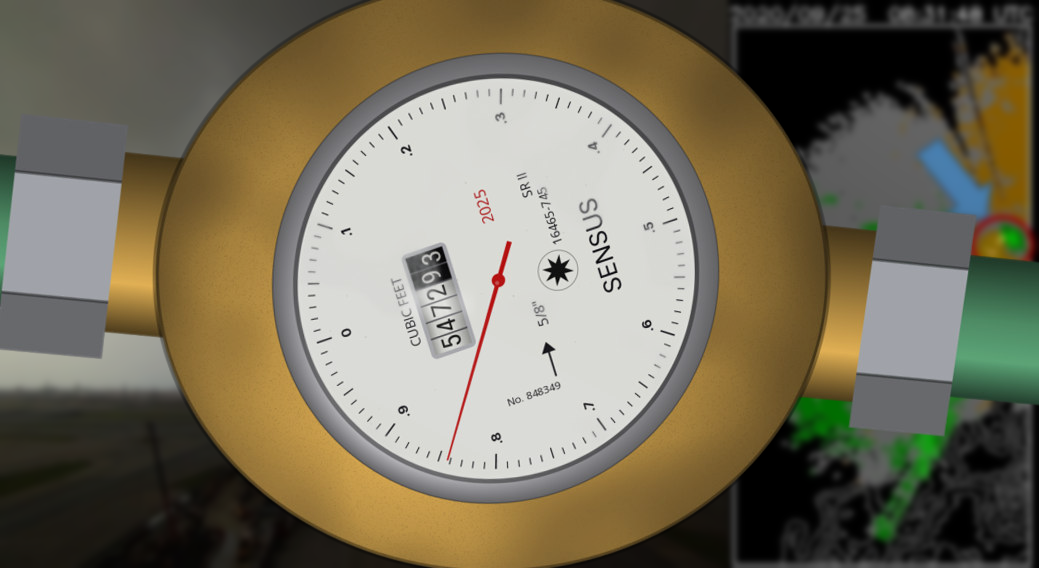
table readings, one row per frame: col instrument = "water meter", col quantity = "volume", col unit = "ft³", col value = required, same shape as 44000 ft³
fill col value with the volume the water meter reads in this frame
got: 547292.84 ft³
